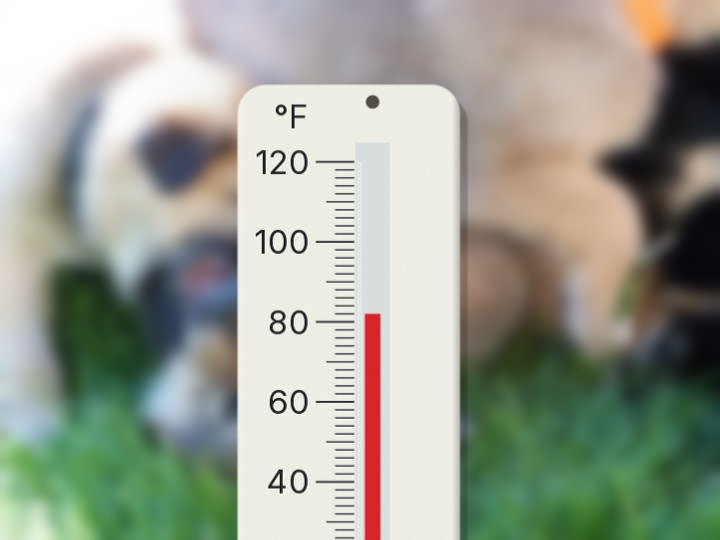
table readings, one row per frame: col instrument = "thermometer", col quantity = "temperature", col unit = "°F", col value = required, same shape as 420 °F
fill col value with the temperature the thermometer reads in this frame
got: 82 °F
